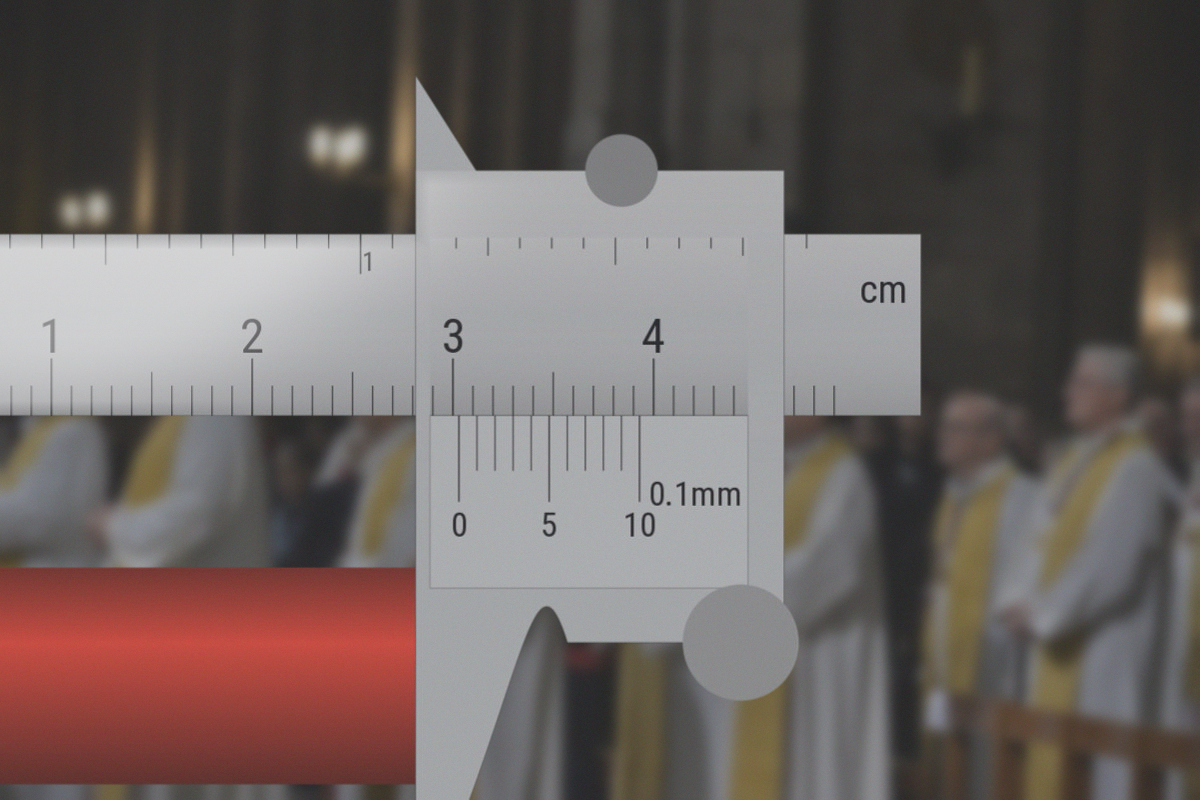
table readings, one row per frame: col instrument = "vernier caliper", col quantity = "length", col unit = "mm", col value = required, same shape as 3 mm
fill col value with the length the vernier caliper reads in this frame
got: 30.3 mm
